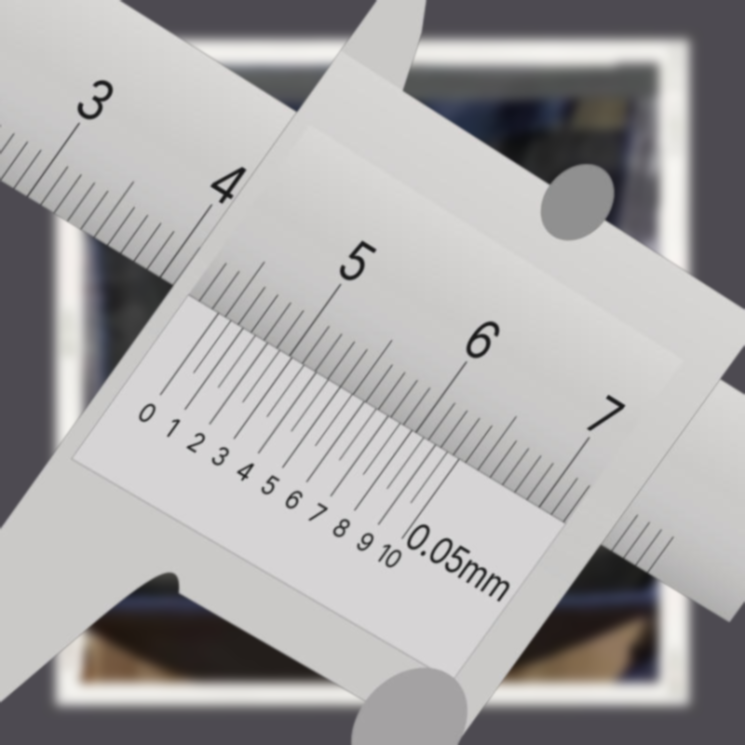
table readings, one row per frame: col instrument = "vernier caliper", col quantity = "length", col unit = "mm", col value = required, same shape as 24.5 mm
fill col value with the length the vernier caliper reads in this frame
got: 44.5 mm
